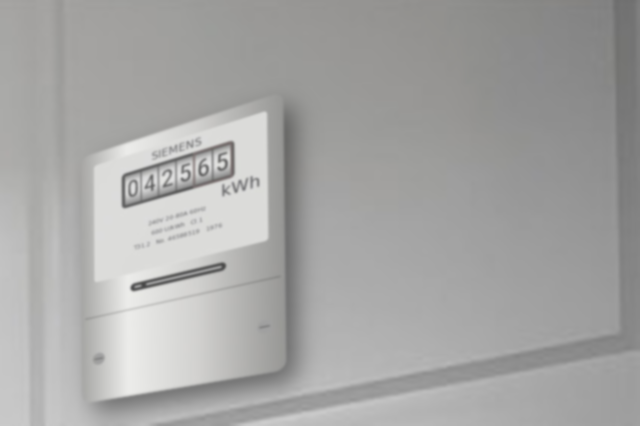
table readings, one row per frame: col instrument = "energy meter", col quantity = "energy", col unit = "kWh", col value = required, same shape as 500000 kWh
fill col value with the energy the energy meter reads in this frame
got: 425.65 kWh
